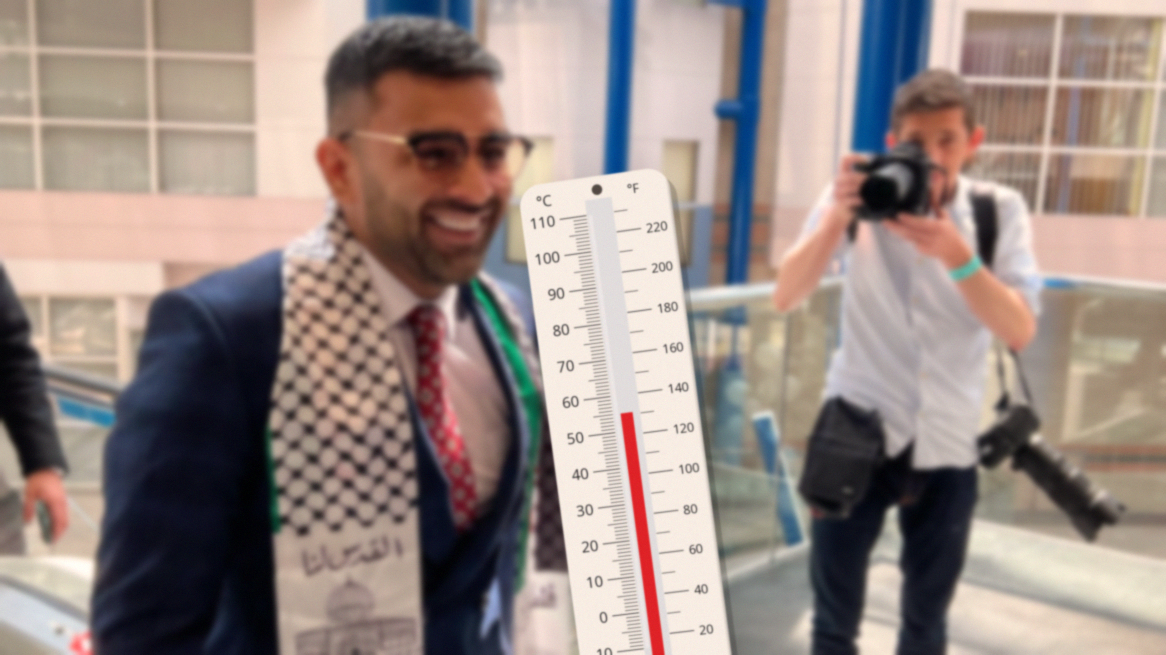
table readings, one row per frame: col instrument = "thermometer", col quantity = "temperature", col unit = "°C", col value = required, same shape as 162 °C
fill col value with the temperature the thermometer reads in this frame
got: 55 °C
